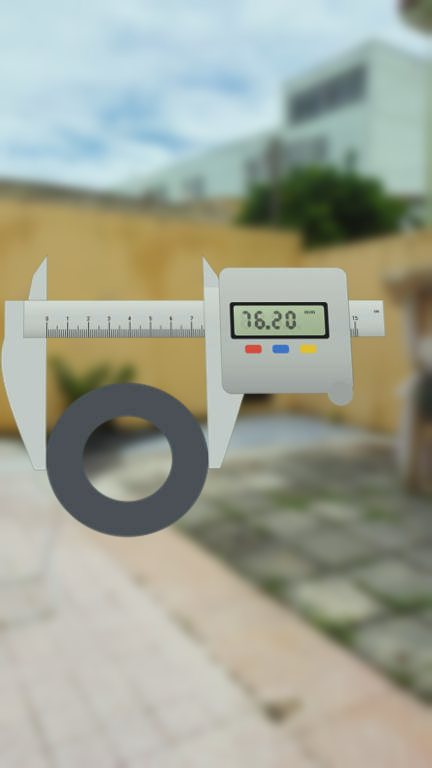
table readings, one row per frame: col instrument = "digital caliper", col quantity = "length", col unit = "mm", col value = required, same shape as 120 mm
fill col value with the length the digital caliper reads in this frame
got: 76.20 mm
